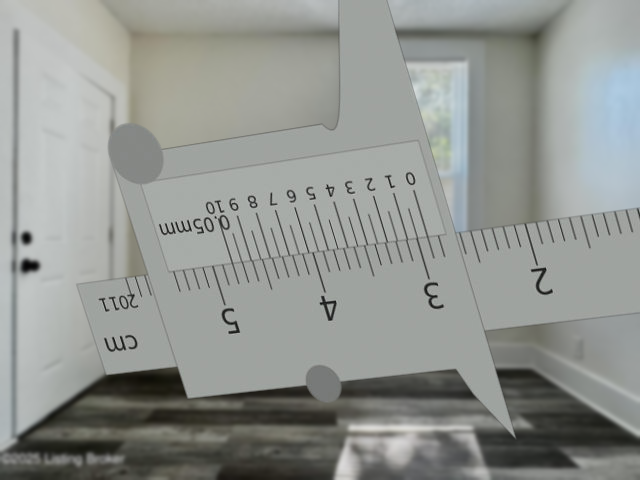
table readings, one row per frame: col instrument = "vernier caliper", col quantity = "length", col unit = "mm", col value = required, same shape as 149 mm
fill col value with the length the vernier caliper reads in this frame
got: 29.0 mm
